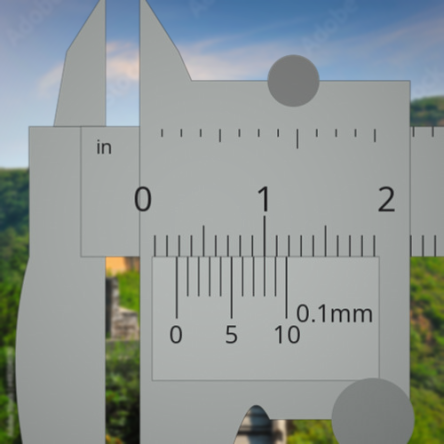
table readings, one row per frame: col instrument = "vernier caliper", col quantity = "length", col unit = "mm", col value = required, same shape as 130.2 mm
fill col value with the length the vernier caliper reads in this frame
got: 2.8 mm
